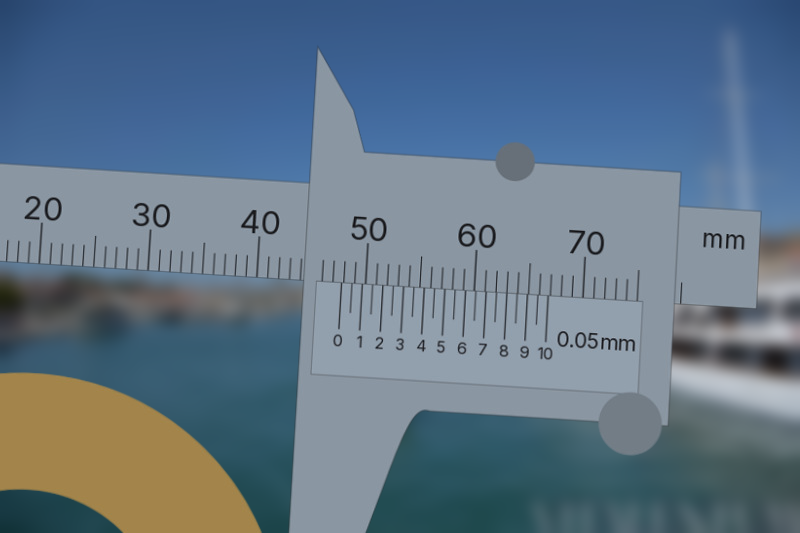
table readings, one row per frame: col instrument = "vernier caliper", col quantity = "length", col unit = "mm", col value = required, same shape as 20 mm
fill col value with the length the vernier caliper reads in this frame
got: 47.8 mm
